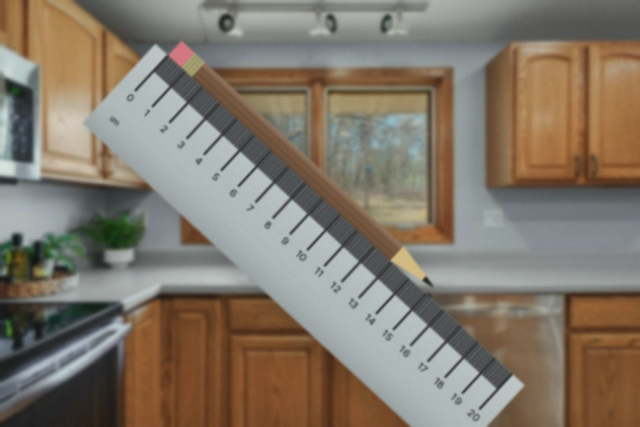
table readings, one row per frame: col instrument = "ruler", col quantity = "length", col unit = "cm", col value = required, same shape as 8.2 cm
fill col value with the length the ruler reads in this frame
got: 15 cm
